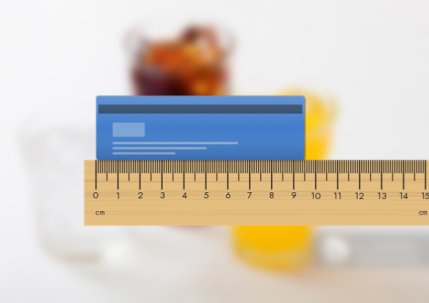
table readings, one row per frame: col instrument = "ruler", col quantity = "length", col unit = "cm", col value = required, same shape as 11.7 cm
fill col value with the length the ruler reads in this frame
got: 9.5 cm
